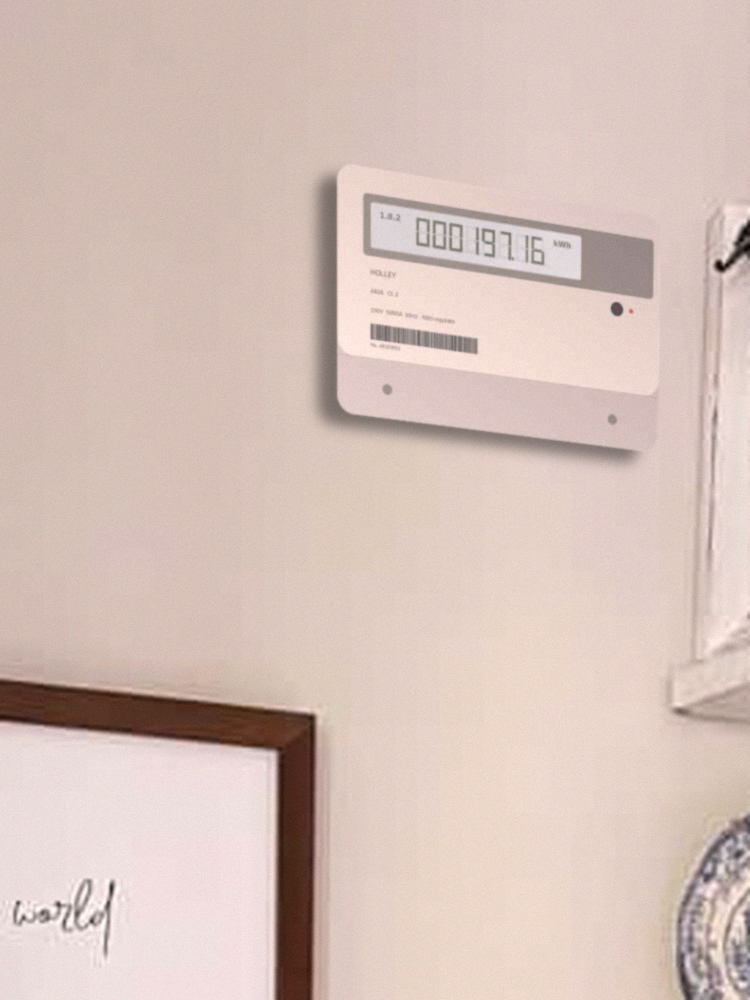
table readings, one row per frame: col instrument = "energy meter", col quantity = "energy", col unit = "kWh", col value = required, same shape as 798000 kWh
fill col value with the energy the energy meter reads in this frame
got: 197.16 kWh
